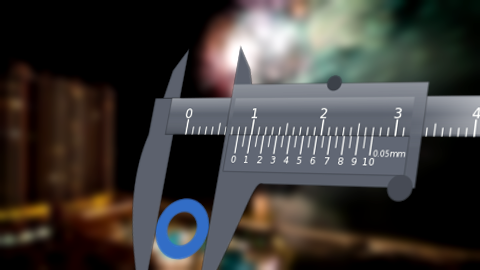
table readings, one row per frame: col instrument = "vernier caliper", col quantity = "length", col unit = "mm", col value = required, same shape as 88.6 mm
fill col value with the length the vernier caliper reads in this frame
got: 8.0 mm
